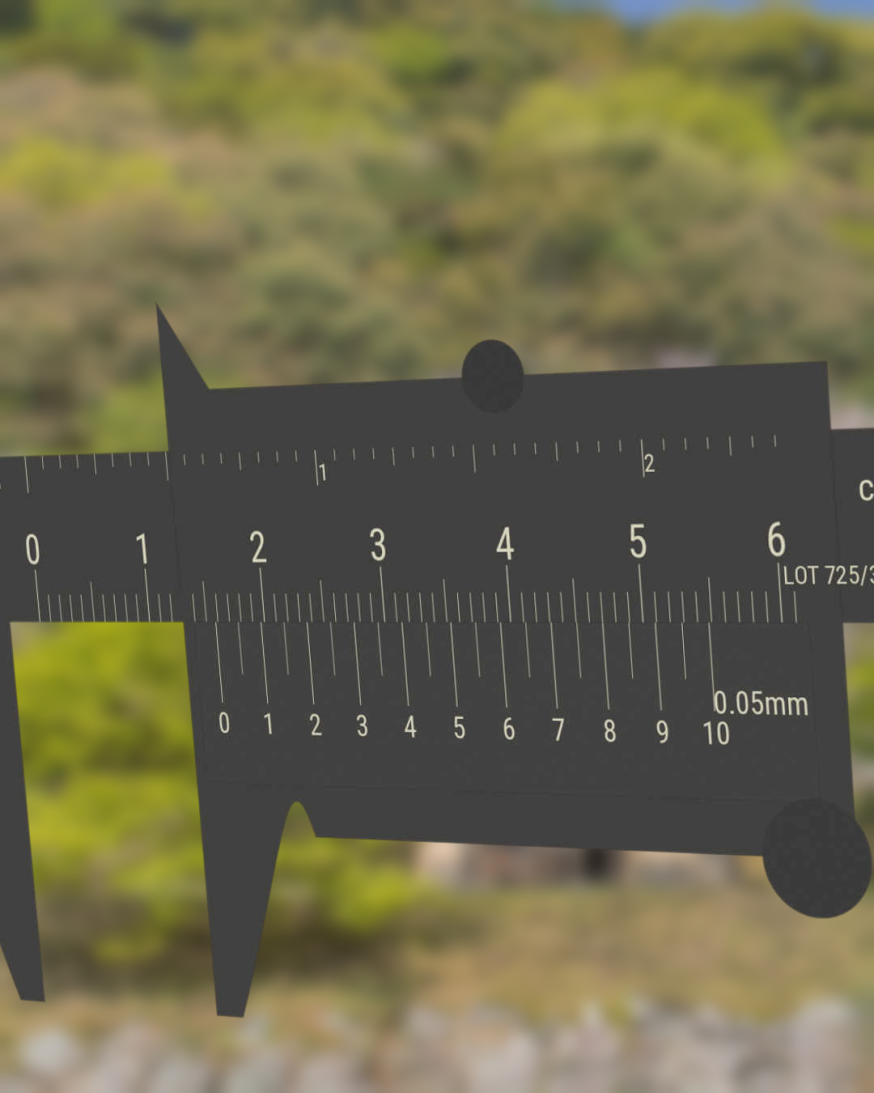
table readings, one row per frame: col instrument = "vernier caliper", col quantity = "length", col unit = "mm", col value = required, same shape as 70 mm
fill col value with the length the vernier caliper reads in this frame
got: 15.8 mm
